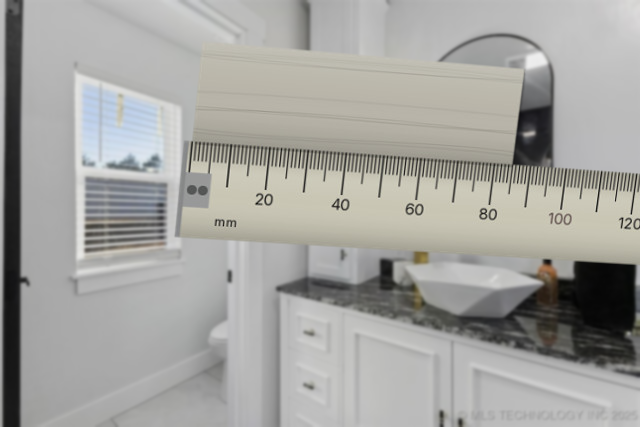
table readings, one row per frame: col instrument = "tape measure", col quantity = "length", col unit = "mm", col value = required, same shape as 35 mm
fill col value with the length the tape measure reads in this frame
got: 85 mm
